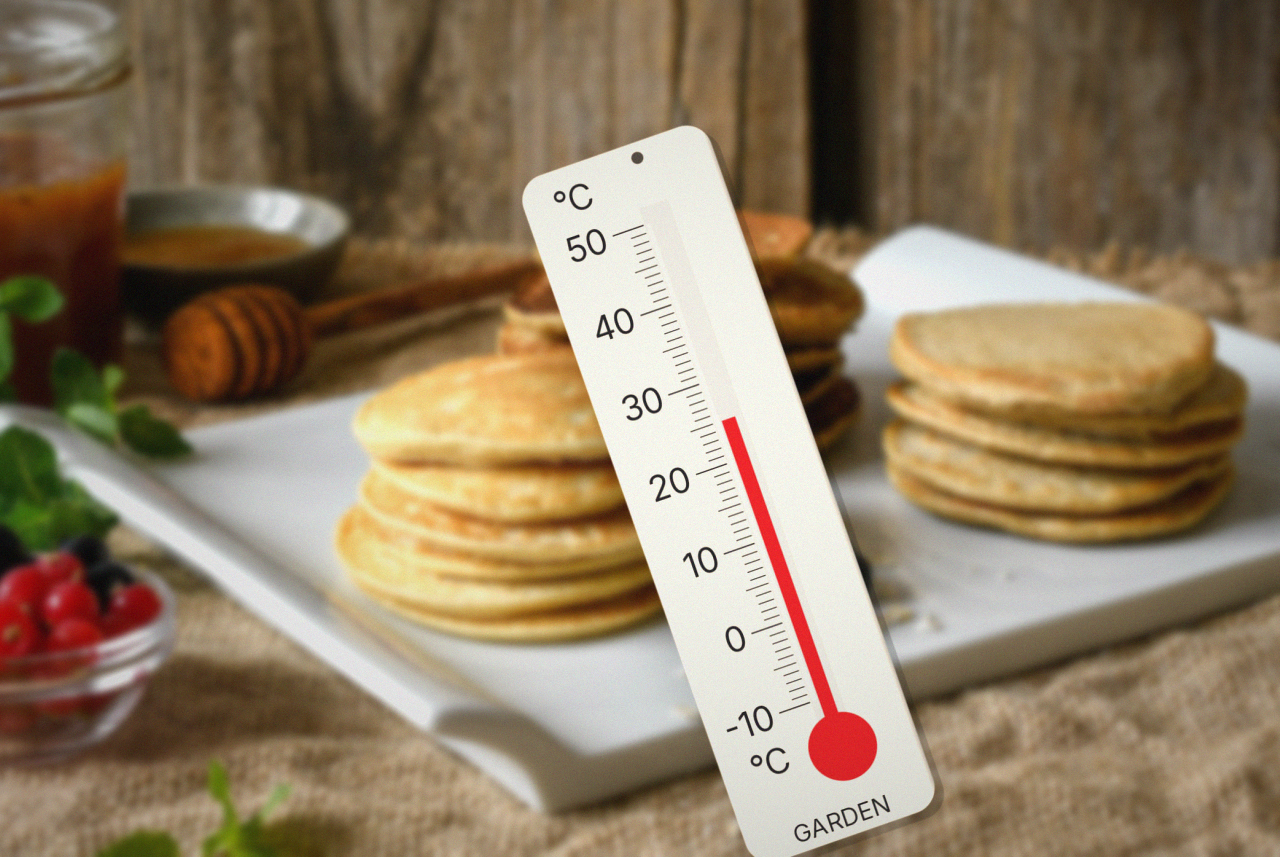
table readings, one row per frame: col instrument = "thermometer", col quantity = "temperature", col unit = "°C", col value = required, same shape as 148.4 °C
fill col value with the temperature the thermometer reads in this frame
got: 25 °C
